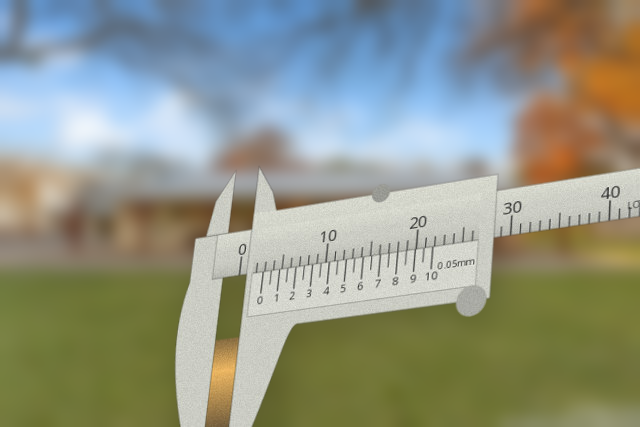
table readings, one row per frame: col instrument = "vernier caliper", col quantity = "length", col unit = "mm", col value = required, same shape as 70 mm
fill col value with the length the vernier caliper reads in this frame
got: 2.8 mm
